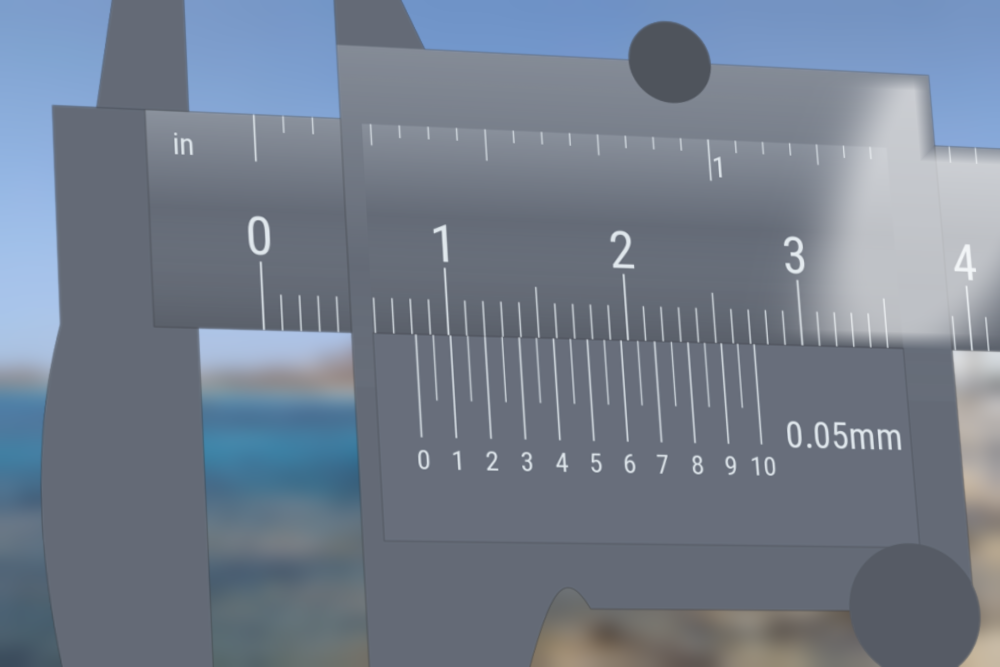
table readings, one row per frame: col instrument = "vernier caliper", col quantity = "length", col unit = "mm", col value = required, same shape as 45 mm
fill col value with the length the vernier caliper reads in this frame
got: 8.2 mm
